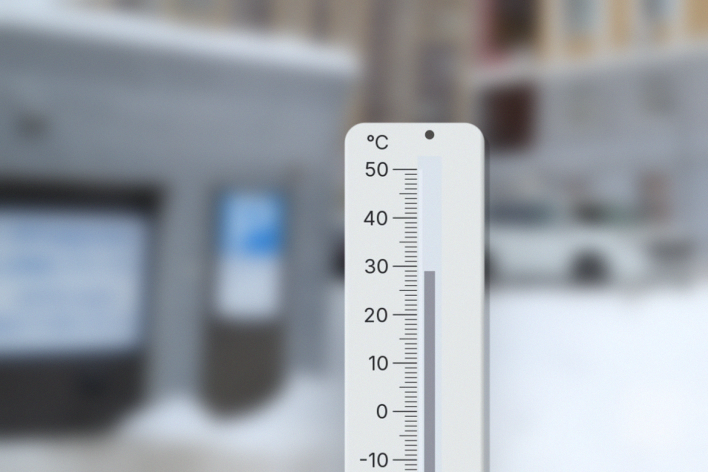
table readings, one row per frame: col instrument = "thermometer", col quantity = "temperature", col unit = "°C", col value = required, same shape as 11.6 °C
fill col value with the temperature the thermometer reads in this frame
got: 29 °C
